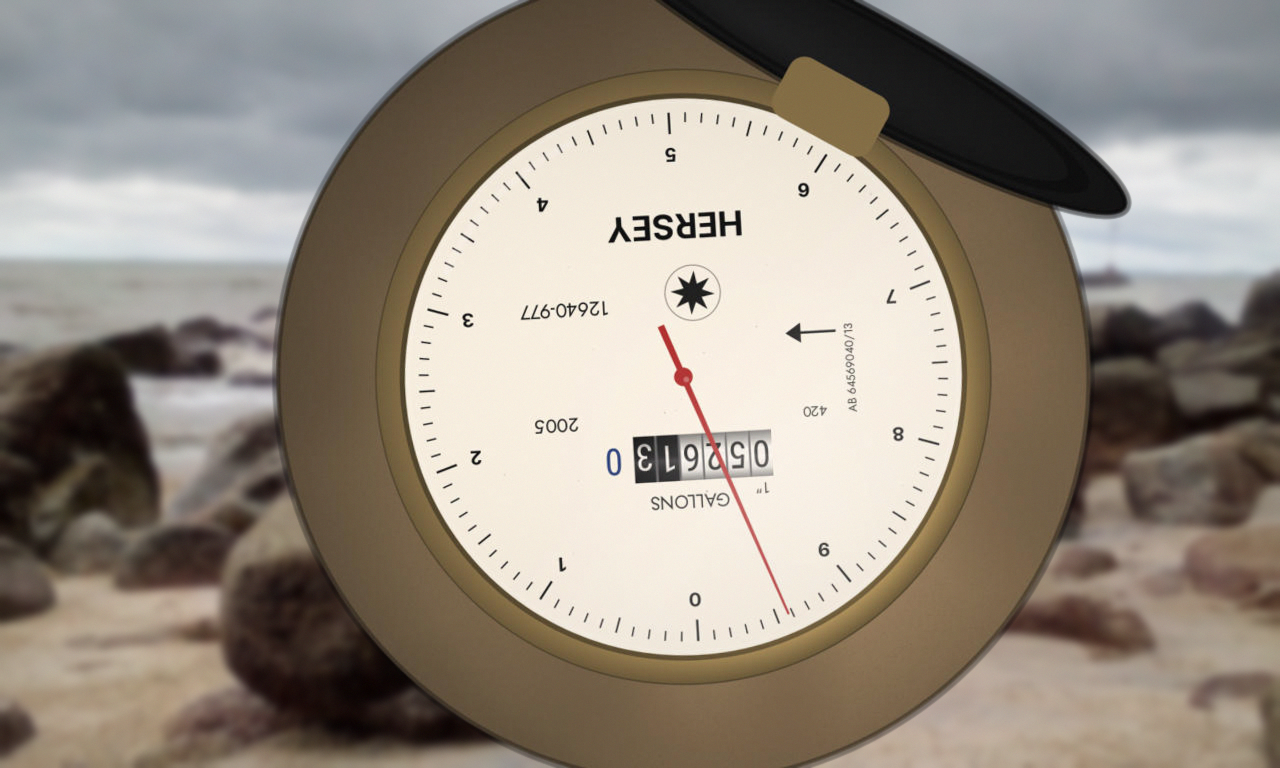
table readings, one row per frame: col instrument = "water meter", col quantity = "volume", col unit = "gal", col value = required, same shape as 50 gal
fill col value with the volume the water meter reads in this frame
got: 526129.4 gal
